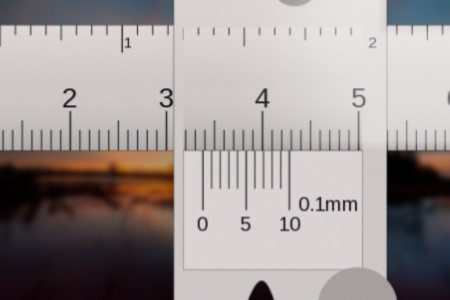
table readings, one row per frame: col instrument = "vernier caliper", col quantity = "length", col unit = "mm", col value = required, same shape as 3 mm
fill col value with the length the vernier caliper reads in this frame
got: 33.8 mm
